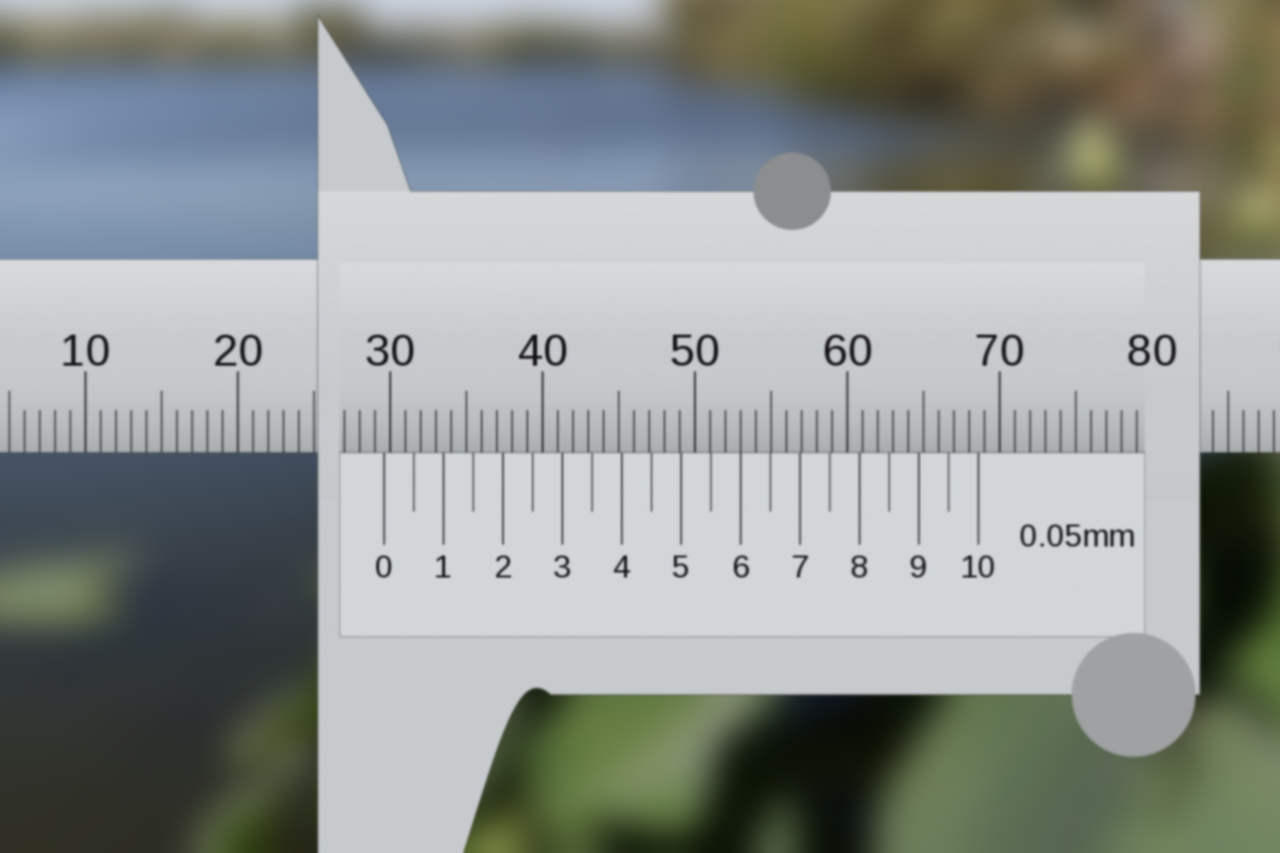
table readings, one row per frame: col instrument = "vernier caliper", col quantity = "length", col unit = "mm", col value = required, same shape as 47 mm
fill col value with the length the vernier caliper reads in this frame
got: 29.6 mm
